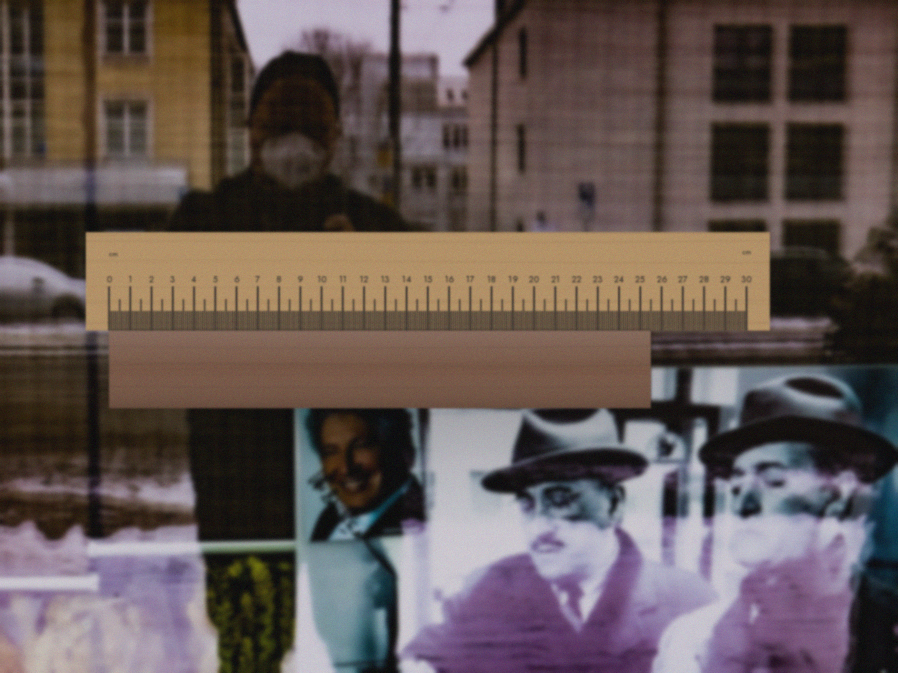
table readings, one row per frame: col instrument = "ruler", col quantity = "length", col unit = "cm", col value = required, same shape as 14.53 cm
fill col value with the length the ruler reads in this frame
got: 25.5 cm
